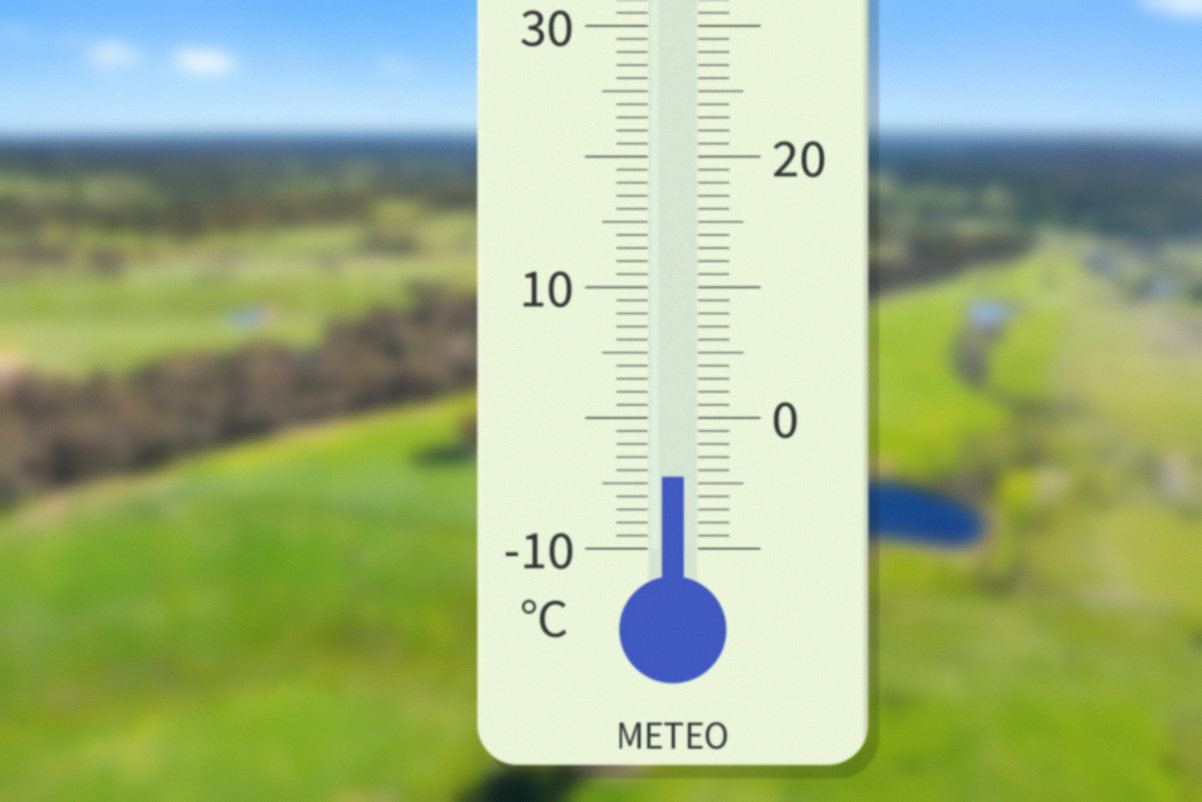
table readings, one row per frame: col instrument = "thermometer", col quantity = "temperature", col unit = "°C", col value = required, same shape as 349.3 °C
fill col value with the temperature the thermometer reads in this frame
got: -4.5 °C
